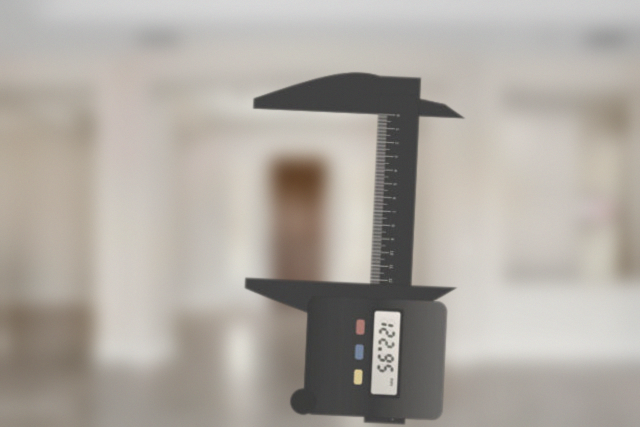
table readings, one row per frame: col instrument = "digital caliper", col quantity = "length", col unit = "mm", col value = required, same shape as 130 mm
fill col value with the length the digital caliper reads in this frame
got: 122.95 mm
